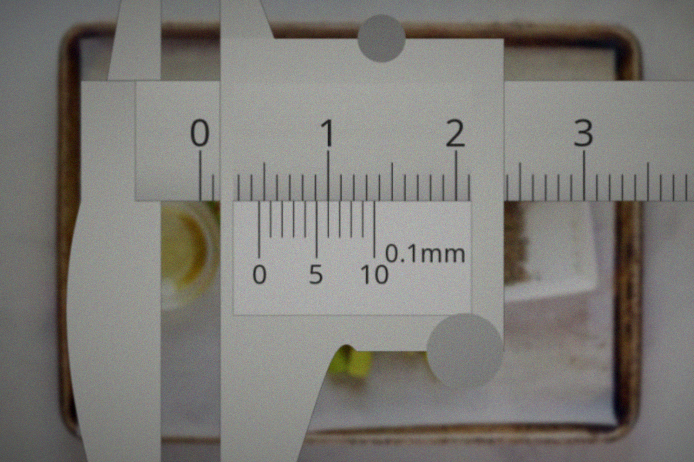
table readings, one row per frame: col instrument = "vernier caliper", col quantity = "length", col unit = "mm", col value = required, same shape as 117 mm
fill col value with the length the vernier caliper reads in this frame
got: 4.6 mm
